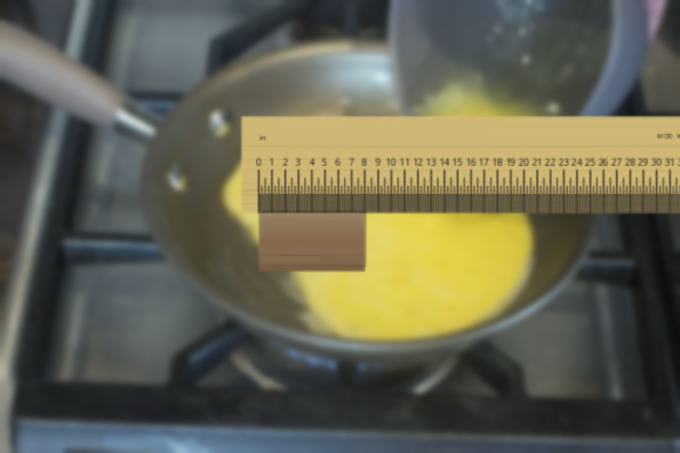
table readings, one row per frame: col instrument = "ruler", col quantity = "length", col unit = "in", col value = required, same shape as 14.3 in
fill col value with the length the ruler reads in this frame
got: 8 in
